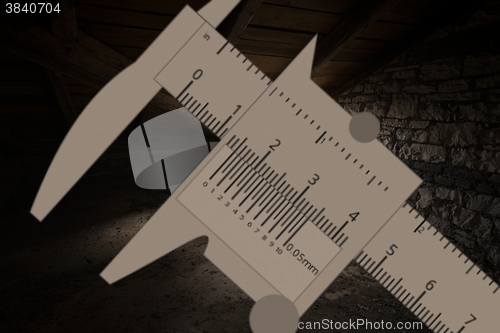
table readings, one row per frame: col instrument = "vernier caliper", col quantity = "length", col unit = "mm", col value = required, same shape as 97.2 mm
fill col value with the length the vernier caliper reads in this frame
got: 15.0 mm
